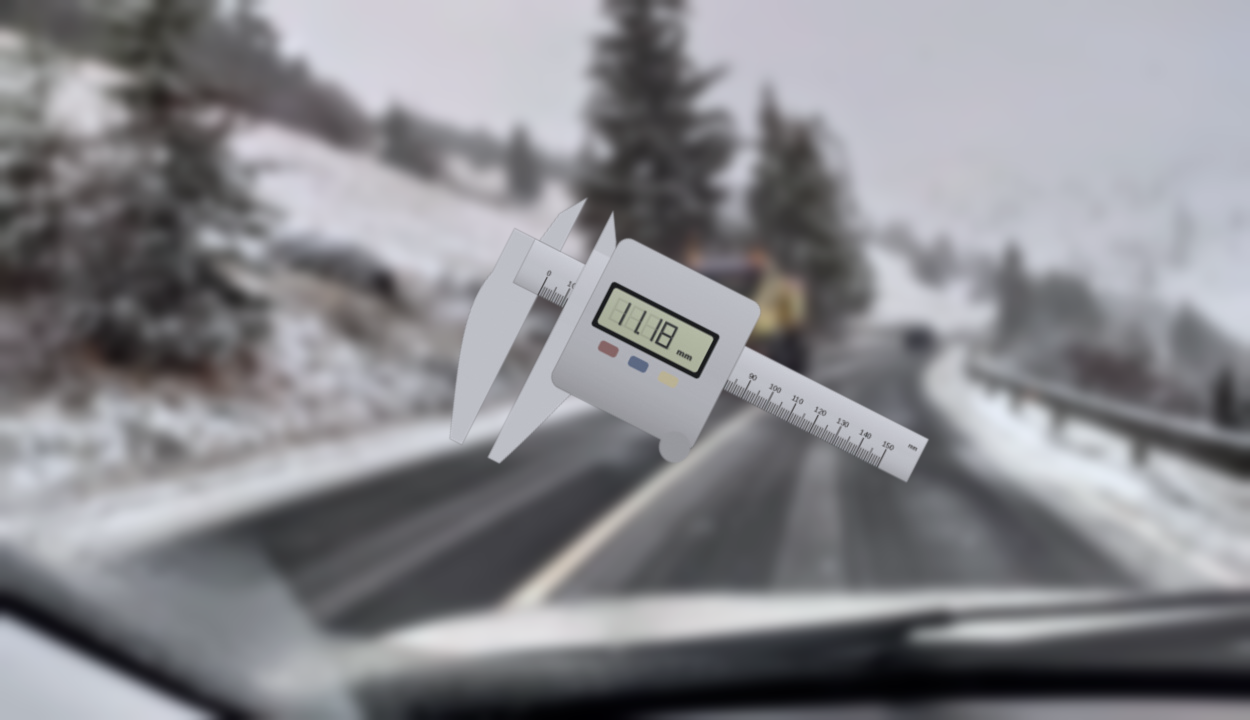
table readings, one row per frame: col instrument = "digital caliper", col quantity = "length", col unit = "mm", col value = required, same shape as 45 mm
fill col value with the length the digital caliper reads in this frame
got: 11.18 mm
